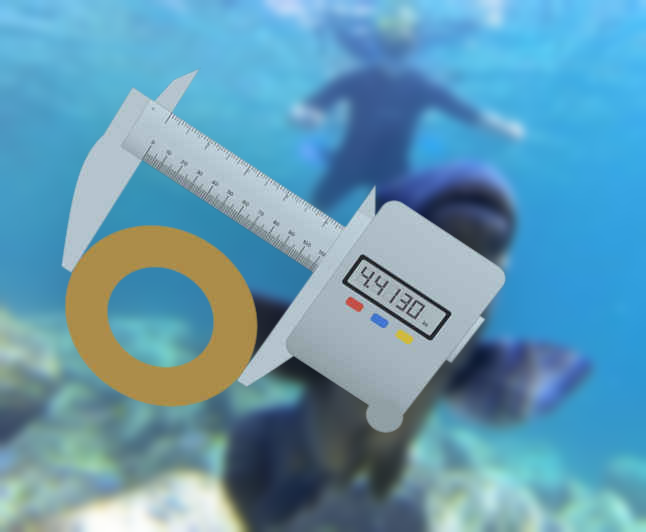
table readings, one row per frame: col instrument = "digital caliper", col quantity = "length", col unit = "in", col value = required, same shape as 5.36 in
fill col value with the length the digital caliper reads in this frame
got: 4.4130 in
